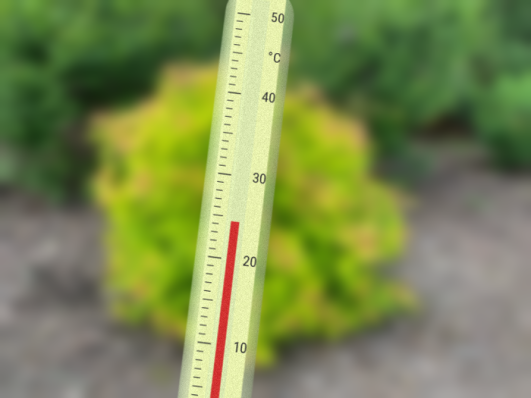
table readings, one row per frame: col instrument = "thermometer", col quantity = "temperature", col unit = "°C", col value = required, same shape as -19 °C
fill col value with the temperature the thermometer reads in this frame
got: 24.5 °C
